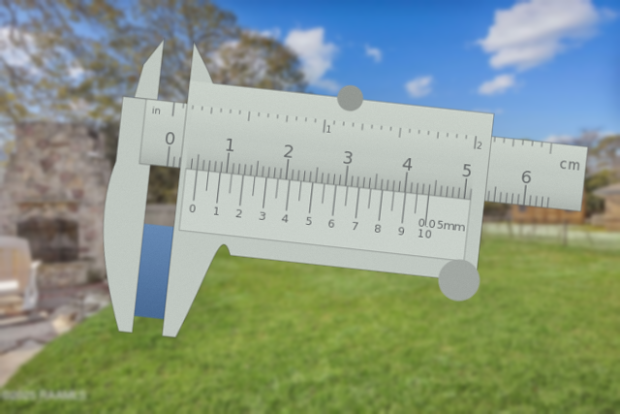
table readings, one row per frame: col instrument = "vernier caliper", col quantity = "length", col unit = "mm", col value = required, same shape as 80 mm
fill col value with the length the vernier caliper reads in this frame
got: 5.0 mm
